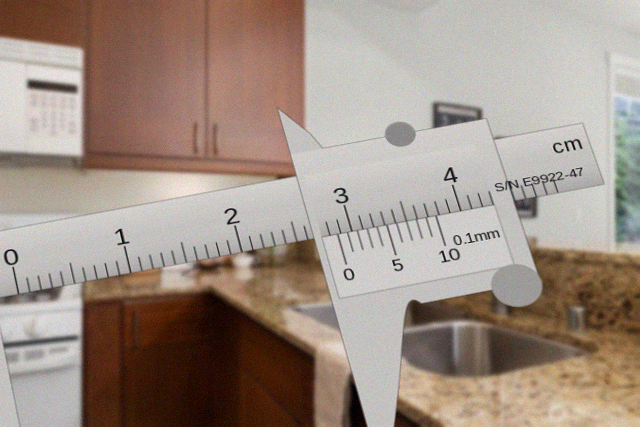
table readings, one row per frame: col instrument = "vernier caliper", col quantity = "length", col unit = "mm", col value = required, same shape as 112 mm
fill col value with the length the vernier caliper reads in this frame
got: 28.7 mm
